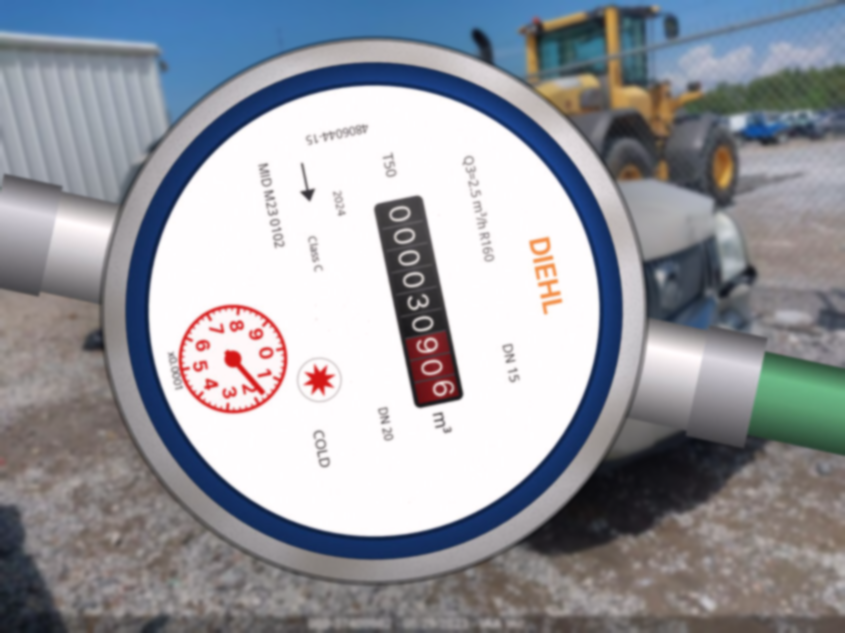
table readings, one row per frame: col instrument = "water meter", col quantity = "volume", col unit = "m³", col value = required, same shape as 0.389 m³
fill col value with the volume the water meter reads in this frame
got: 30.9061 m³
